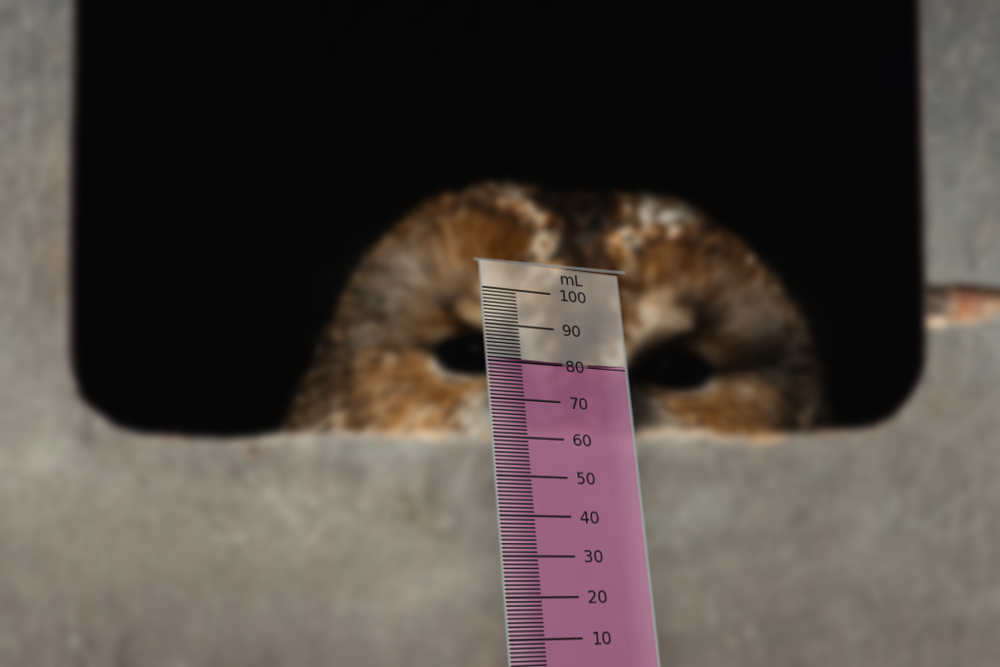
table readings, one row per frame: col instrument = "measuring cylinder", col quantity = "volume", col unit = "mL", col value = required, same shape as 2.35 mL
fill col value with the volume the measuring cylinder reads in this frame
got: 80 mL
